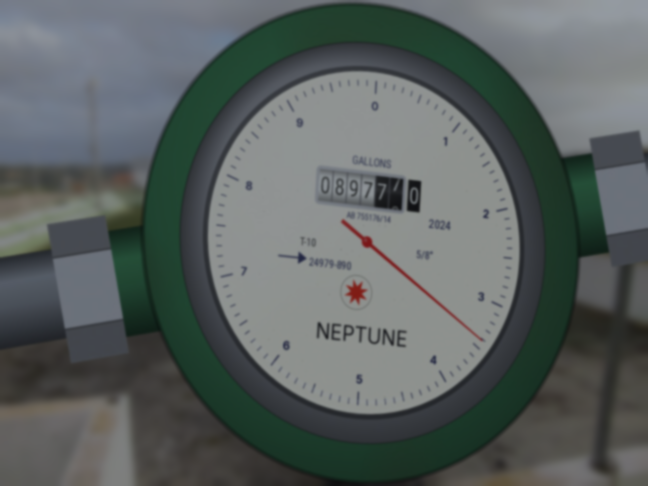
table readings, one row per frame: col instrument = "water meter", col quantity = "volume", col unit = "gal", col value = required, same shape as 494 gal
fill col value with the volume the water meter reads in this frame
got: 897773.4 gal
